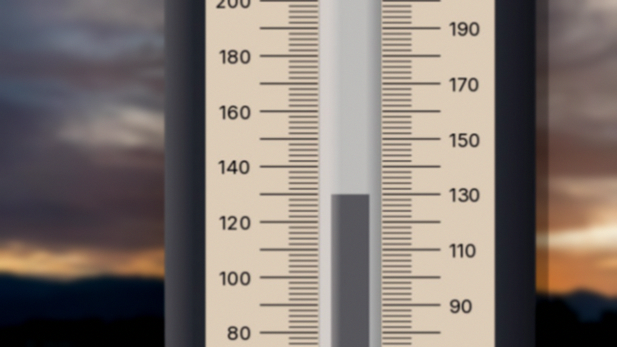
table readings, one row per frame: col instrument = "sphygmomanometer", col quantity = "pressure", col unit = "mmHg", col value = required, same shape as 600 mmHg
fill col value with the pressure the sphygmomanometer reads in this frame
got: 130 mmHg
